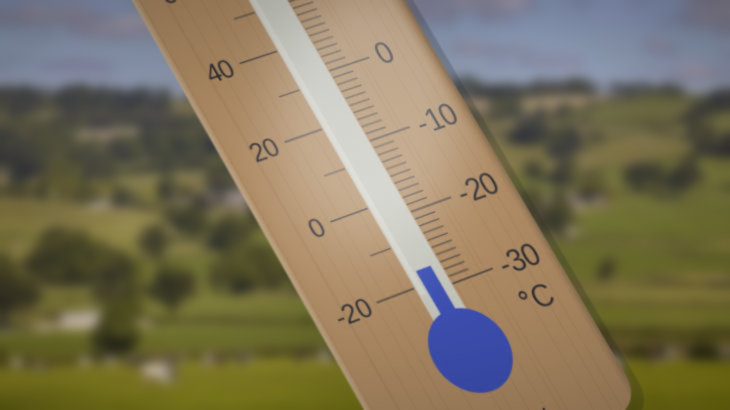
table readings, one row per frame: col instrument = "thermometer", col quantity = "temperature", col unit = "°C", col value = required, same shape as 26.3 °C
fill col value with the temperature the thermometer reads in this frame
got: -27 °C
